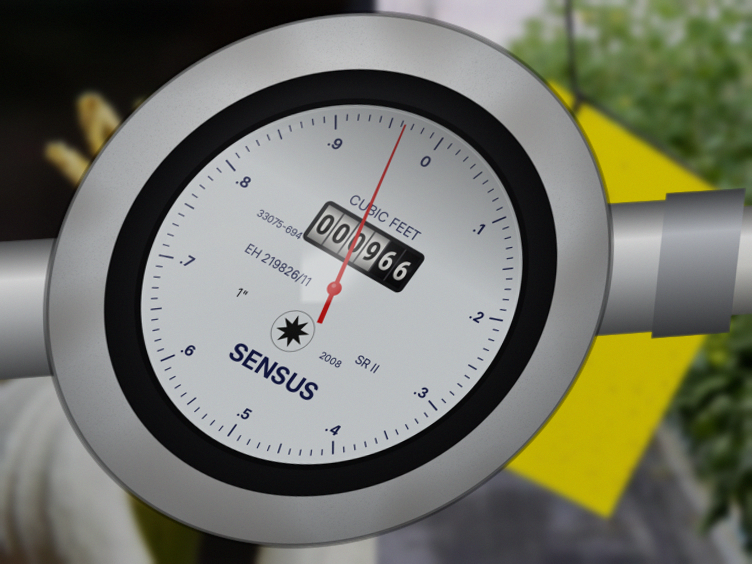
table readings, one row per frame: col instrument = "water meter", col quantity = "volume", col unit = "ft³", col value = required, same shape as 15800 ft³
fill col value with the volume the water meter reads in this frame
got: 965.96 ft³
